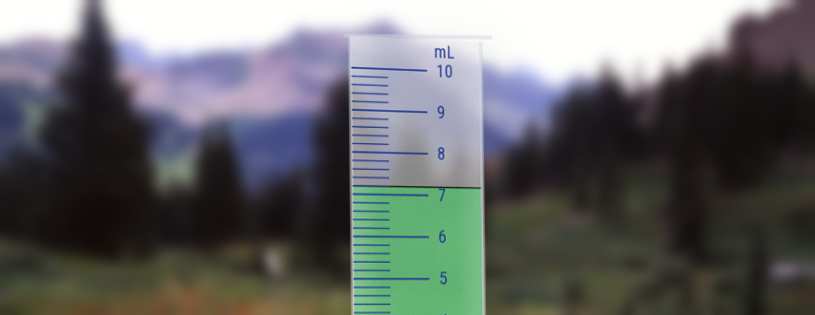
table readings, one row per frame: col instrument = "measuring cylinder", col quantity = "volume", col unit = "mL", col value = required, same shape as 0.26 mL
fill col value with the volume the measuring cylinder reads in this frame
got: 7.2 mL
